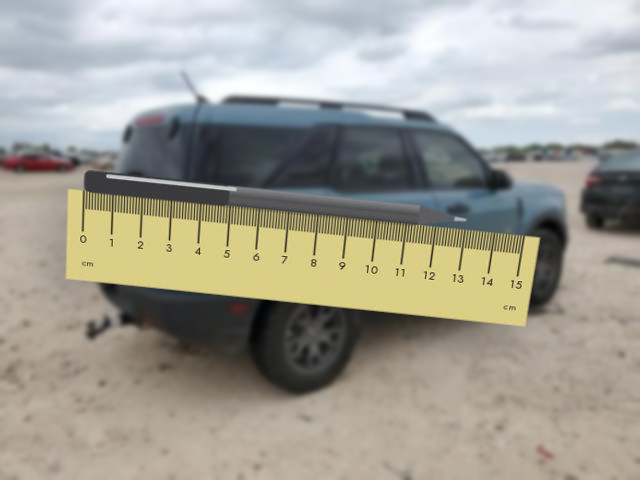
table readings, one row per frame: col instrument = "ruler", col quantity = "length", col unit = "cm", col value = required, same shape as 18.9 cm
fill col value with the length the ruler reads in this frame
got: 13 cm
